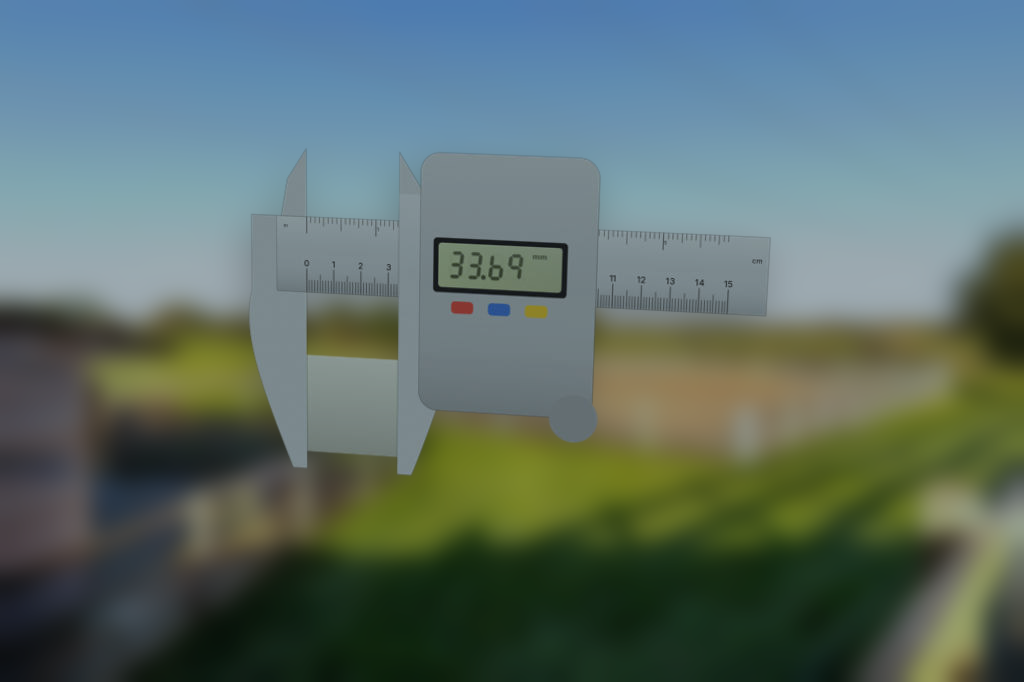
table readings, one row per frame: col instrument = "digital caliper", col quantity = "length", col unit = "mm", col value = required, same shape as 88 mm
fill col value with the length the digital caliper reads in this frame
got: 33.69 mm
